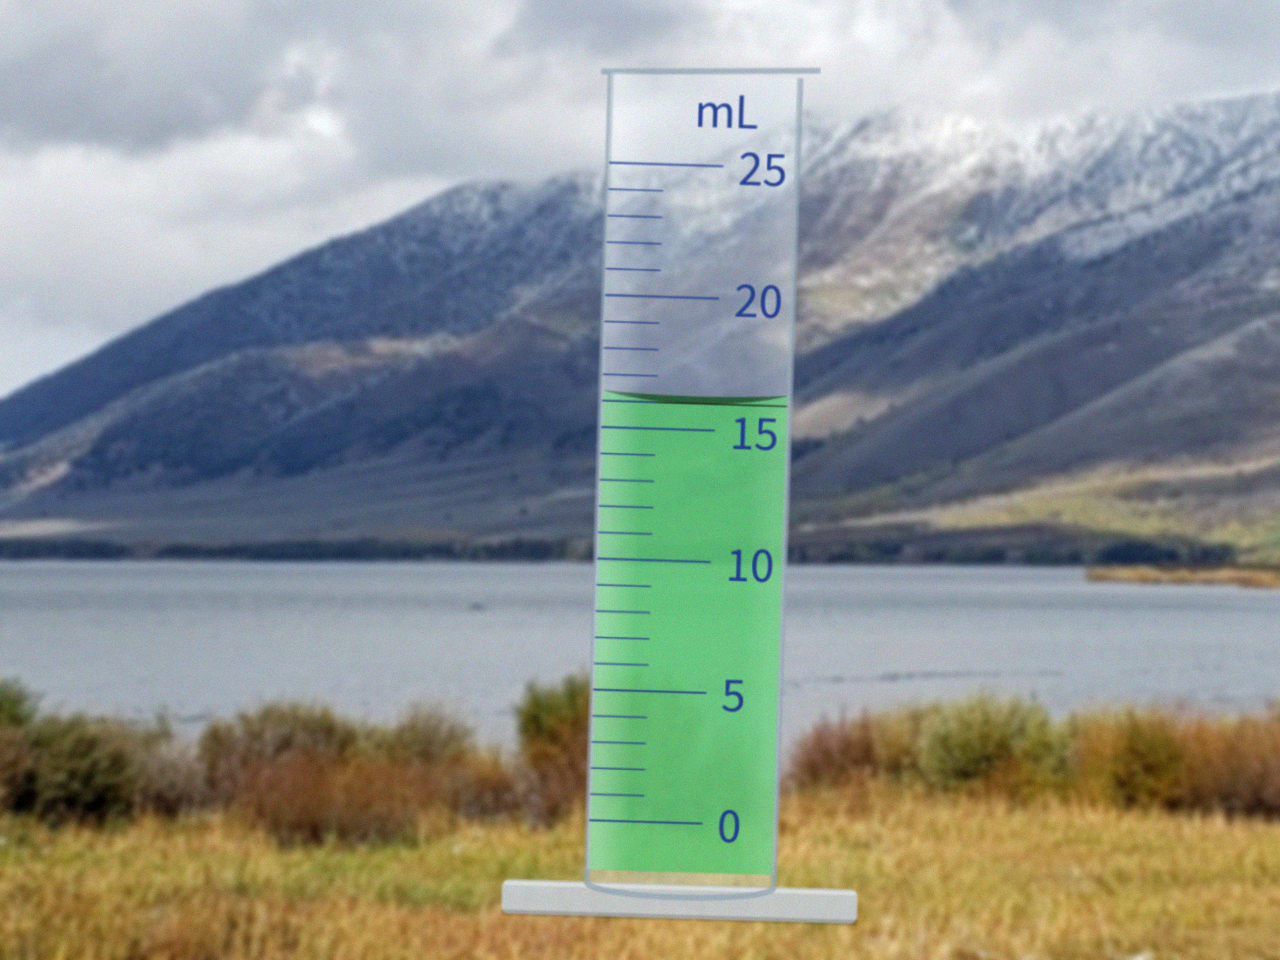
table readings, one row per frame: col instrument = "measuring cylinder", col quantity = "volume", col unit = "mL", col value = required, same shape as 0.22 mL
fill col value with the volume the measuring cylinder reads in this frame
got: 16 mL
